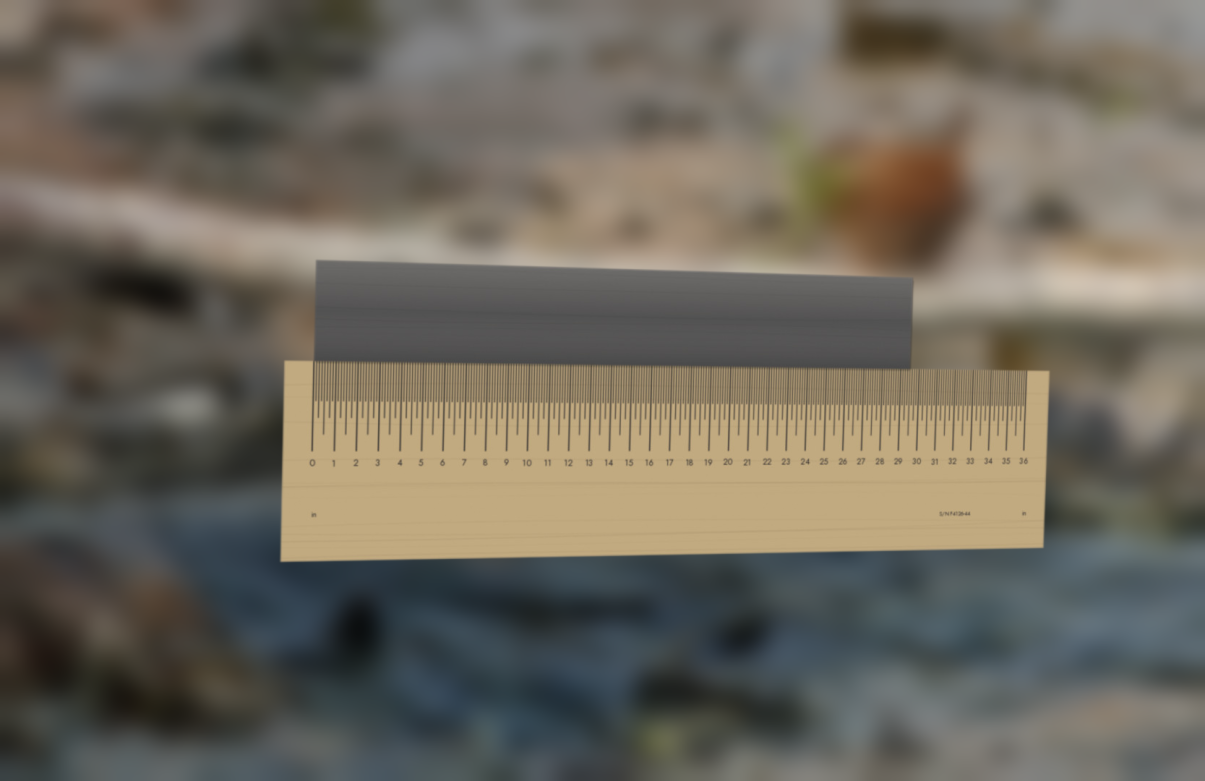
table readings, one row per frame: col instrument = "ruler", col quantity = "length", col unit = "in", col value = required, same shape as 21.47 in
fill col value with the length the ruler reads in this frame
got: 29.5 in
